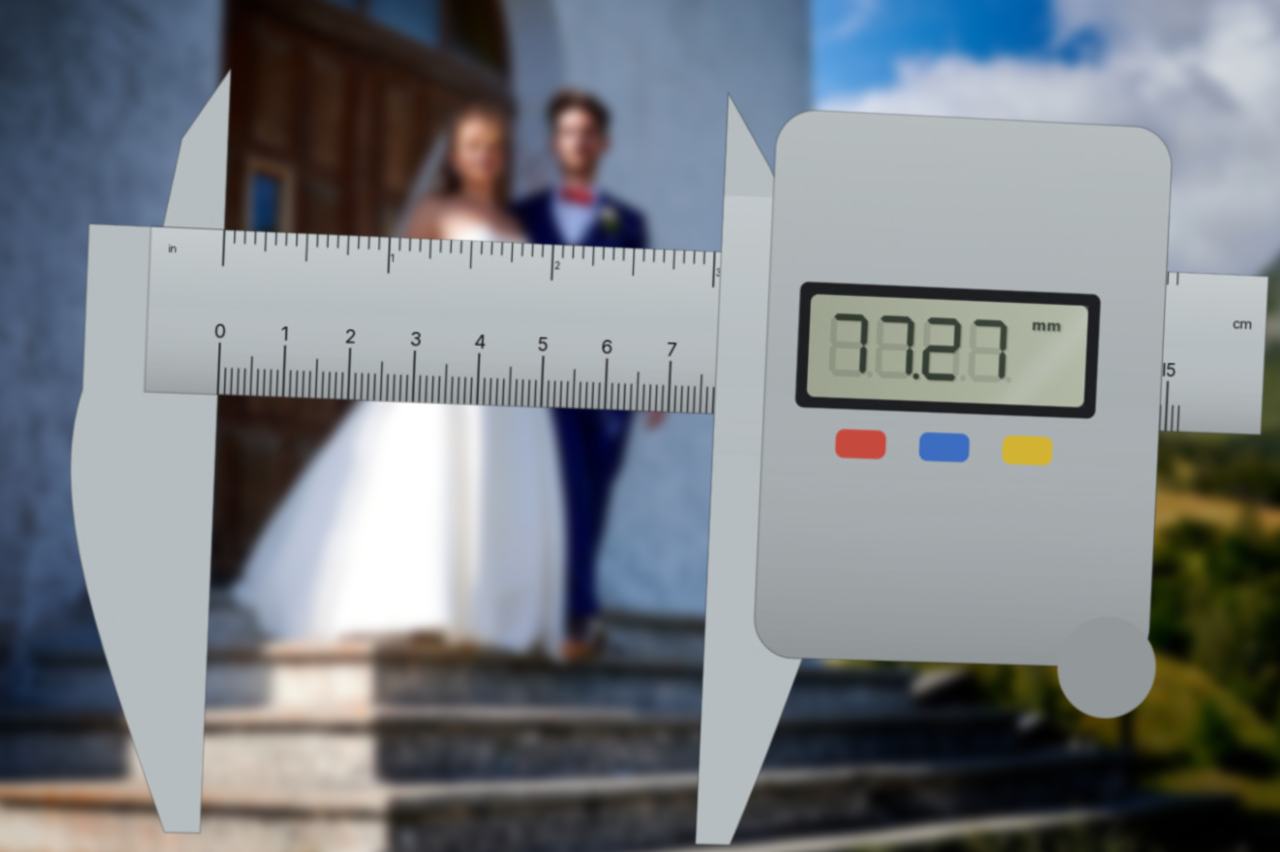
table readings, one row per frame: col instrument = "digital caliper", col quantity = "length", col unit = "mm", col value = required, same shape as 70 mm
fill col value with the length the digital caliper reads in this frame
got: 77.27 mm
